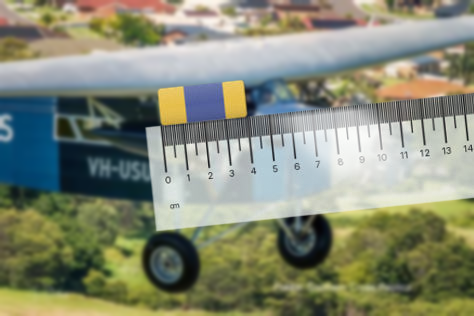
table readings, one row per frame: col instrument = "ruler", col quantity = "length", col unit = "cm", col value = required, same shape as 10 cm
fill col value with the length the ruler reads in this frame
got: 4 cm
